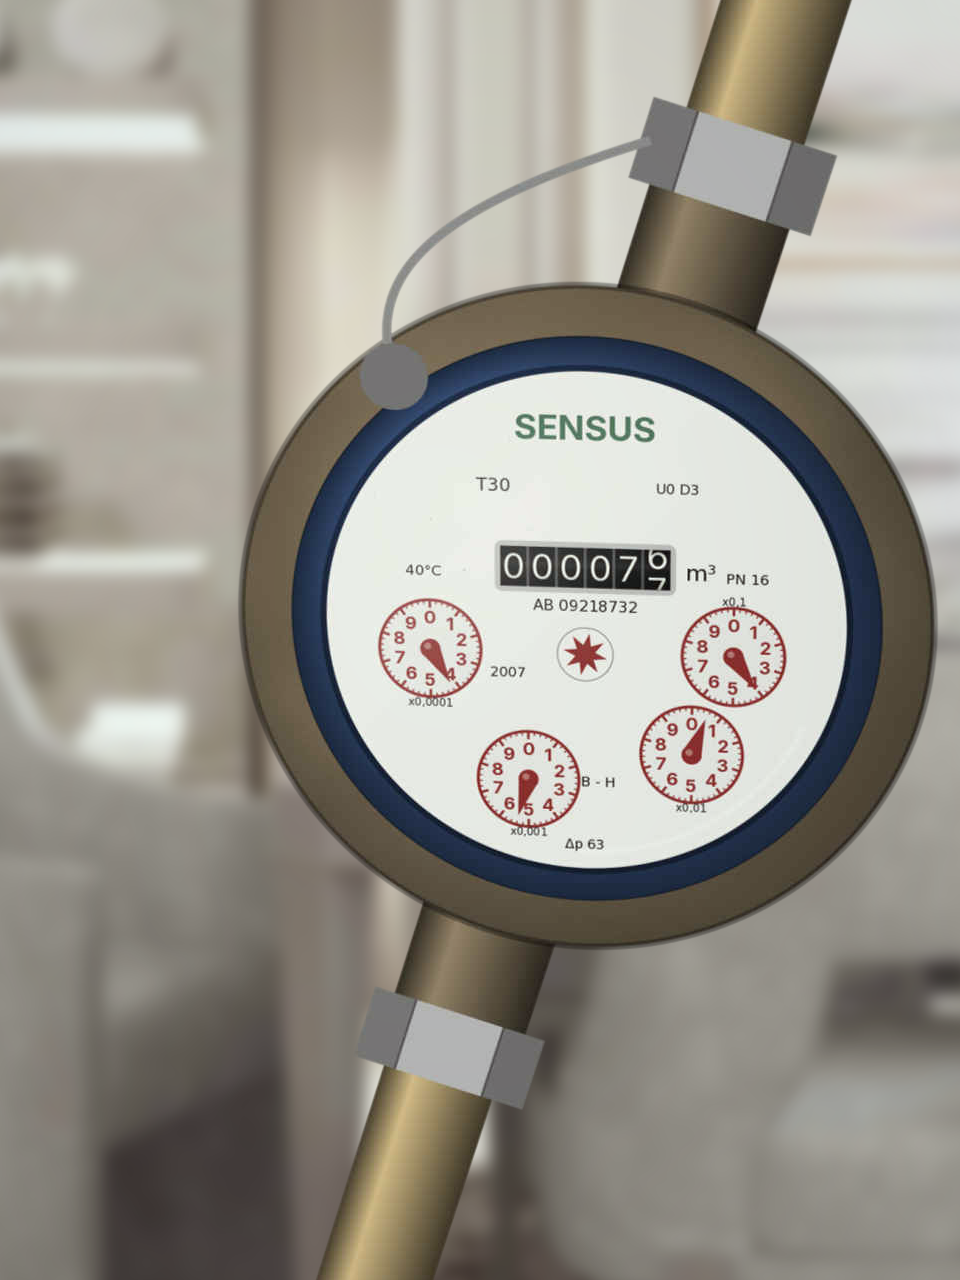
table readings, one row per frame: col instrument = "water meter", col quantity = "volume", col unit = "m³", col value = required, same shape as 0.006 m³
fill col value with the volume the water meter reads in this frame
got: 76.4054 m³
